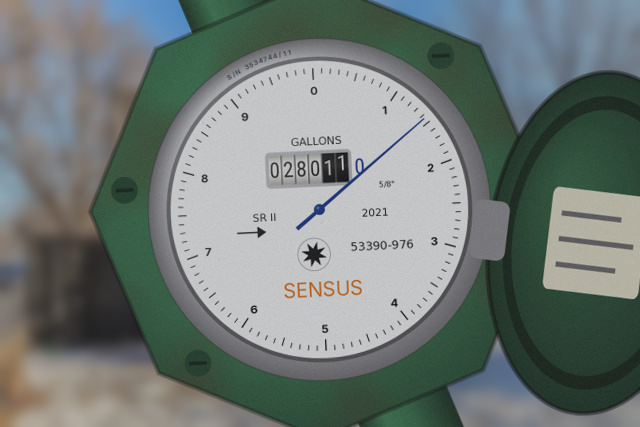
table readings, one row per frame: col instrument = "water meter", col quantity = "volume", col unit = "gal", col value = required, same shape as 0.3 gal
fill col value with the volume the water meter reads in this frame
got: 280111.4 gal
